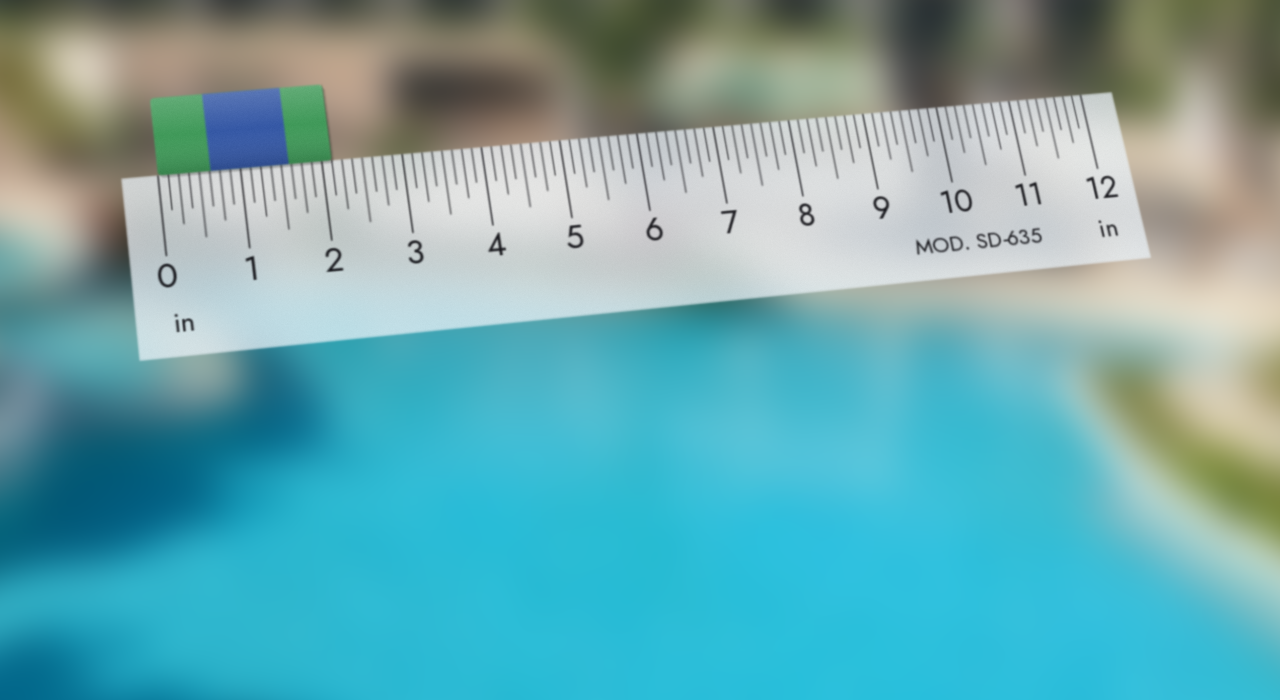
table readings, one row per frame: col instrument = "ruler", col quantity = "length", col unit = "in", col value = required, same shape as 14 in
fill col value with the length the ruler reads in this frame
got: 2.125 in
